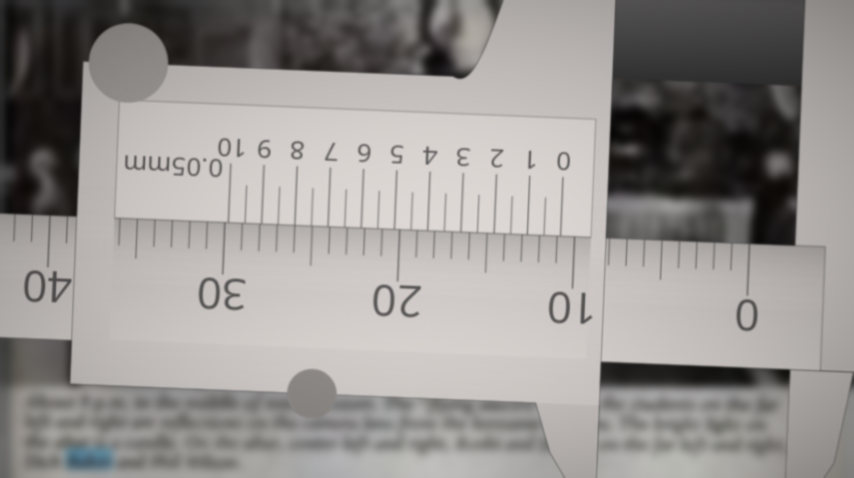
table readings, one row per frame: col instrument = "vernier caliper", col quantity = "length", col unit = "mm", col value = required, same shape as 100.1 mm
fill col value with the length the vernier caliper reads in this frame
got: 10.8 mm
